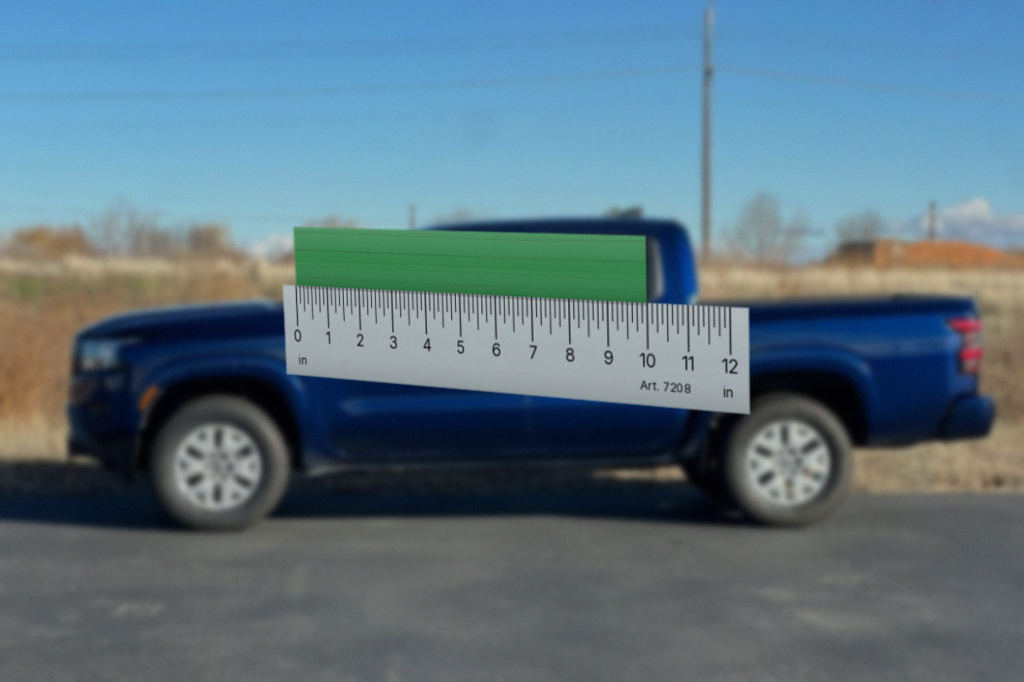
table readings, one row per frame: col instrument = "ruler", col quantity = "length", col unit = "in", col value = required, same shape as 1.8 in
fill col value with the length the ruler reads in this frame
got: 10 in
